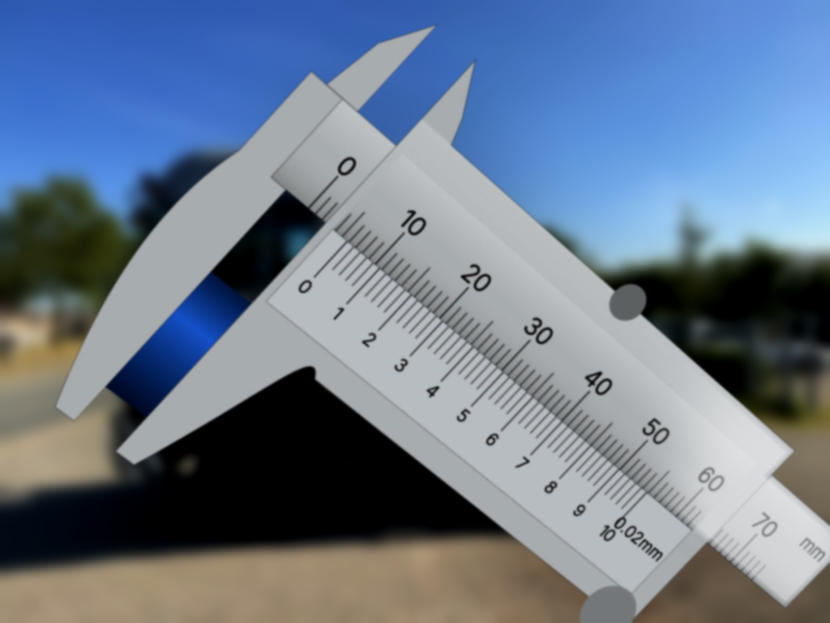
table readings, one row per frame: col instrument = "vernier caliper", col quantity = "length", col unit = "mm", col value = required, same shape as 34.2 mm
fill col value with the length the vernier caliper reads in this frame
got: 5.8 mm
